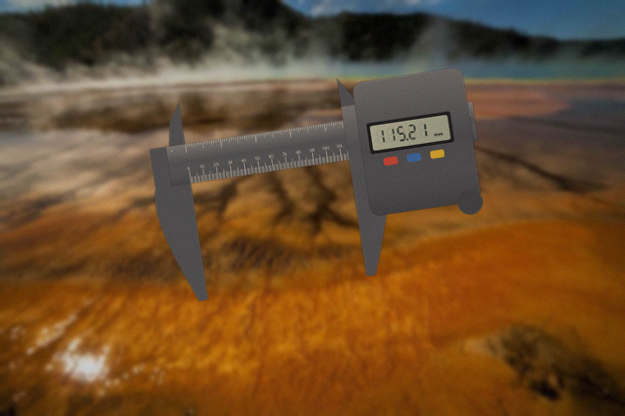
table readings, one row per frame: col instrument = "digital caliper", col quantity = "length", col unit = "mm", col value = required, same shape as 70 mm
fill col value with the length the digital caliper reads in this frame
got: 115.21 mm
